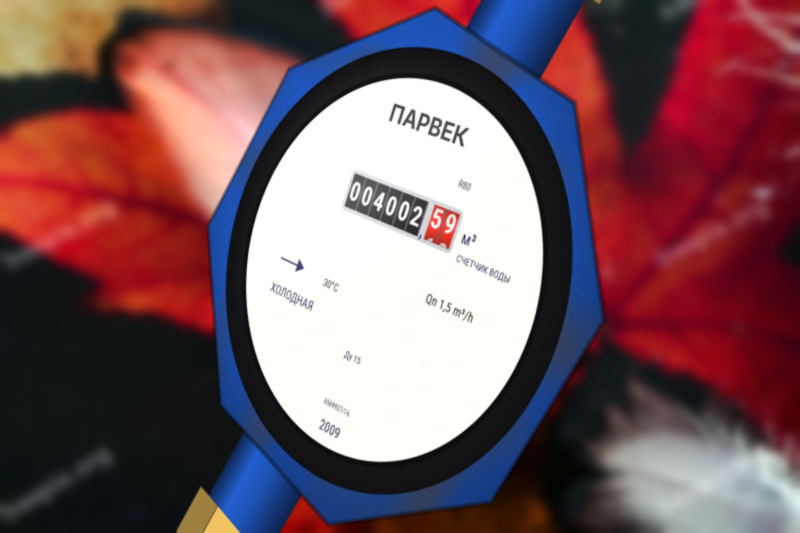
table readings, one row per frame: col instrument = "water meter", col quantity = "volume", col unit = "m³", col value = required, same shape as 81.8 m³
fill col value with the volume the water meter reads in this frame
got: 4002.59 m³
